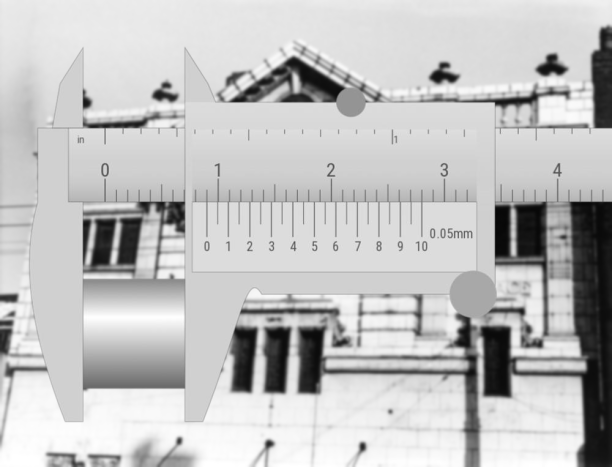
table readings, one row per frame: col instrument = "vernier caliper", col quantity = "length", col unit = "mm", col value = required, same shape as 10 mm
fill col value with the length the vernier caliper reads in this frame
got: 9.0 mm
